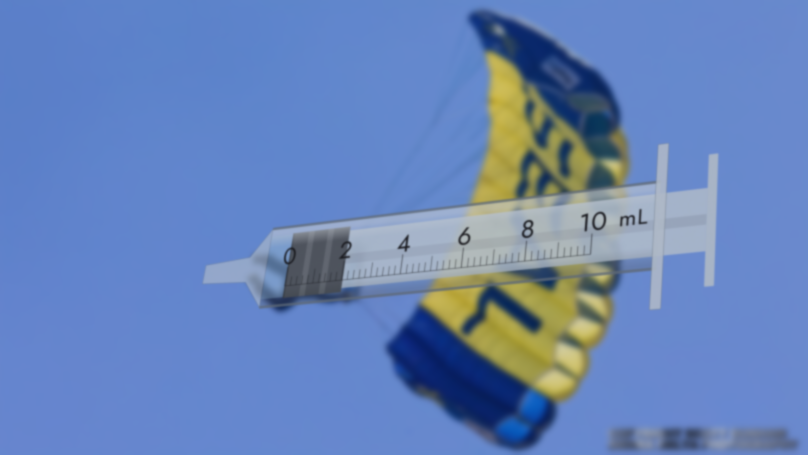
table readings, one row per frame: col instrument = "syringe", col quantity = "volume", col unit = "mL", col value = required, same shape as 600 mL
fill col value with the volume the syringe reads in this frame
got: 0 mL
